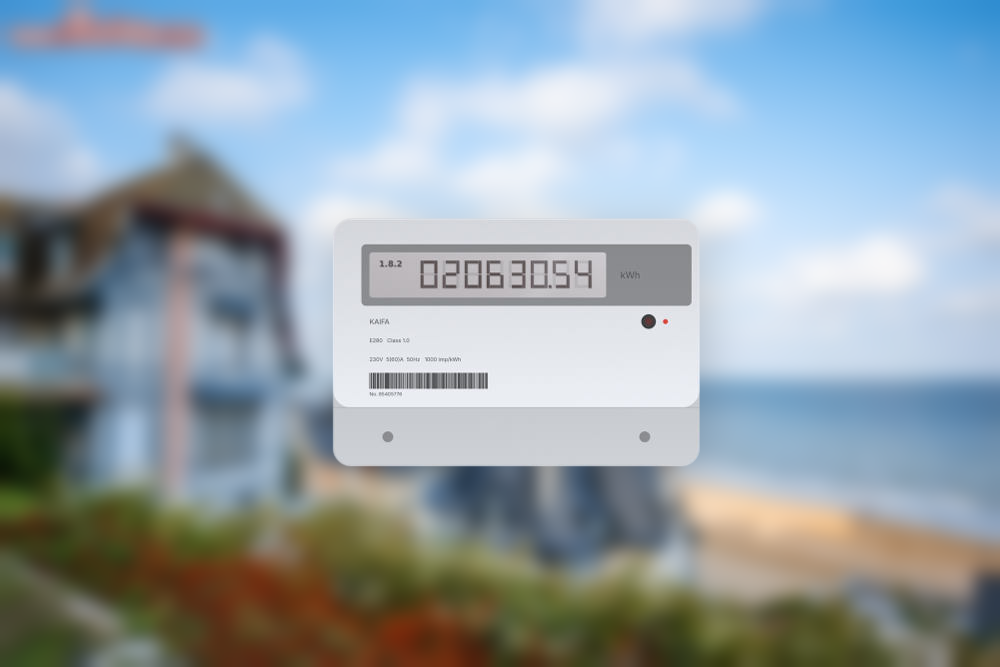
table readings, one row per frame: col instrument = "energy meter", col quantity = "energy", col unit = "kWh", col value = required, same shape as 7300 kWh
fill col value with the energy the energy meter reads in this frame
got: 20630.54 kWh
